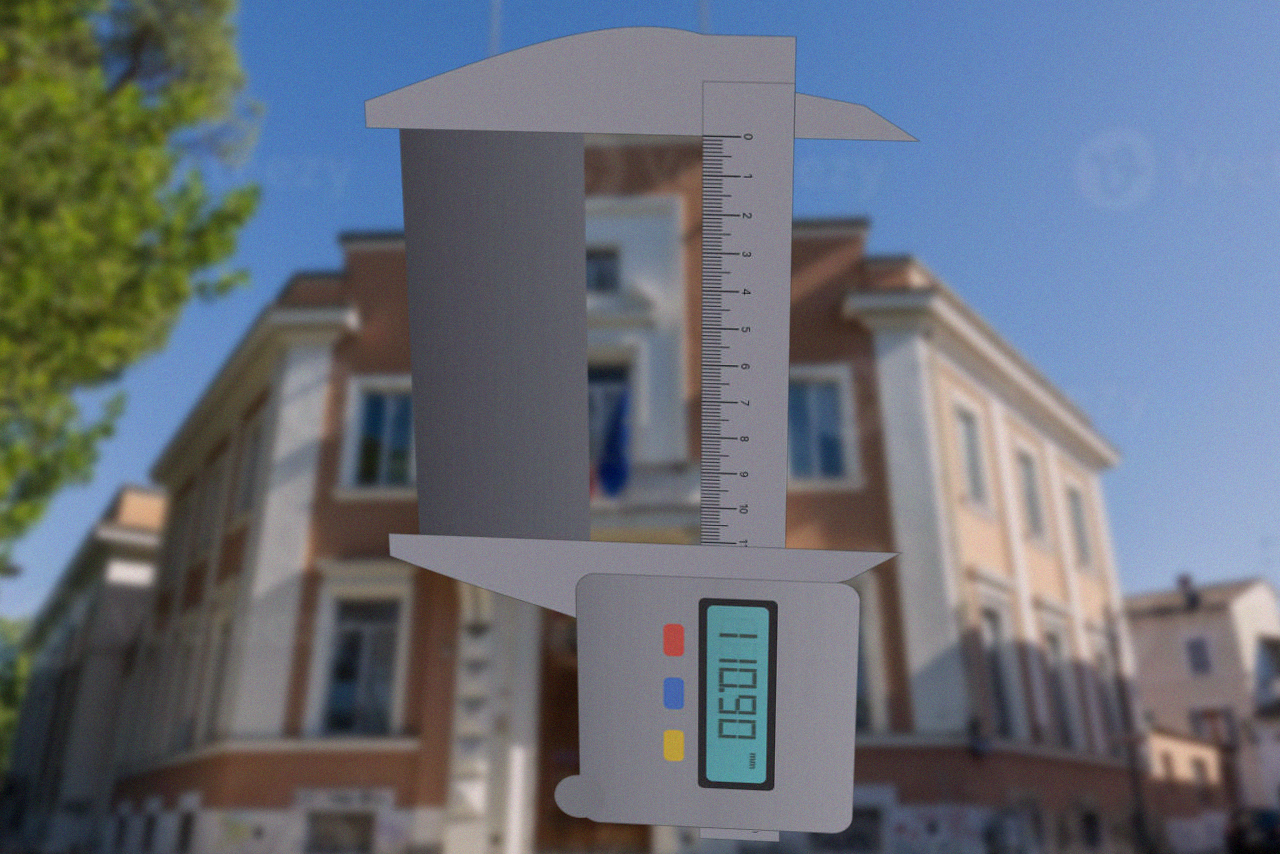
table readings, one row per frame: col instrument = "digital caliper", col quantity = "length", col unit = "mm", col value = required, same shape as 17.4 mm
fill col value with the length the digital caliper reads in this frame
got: 110.90 mm
